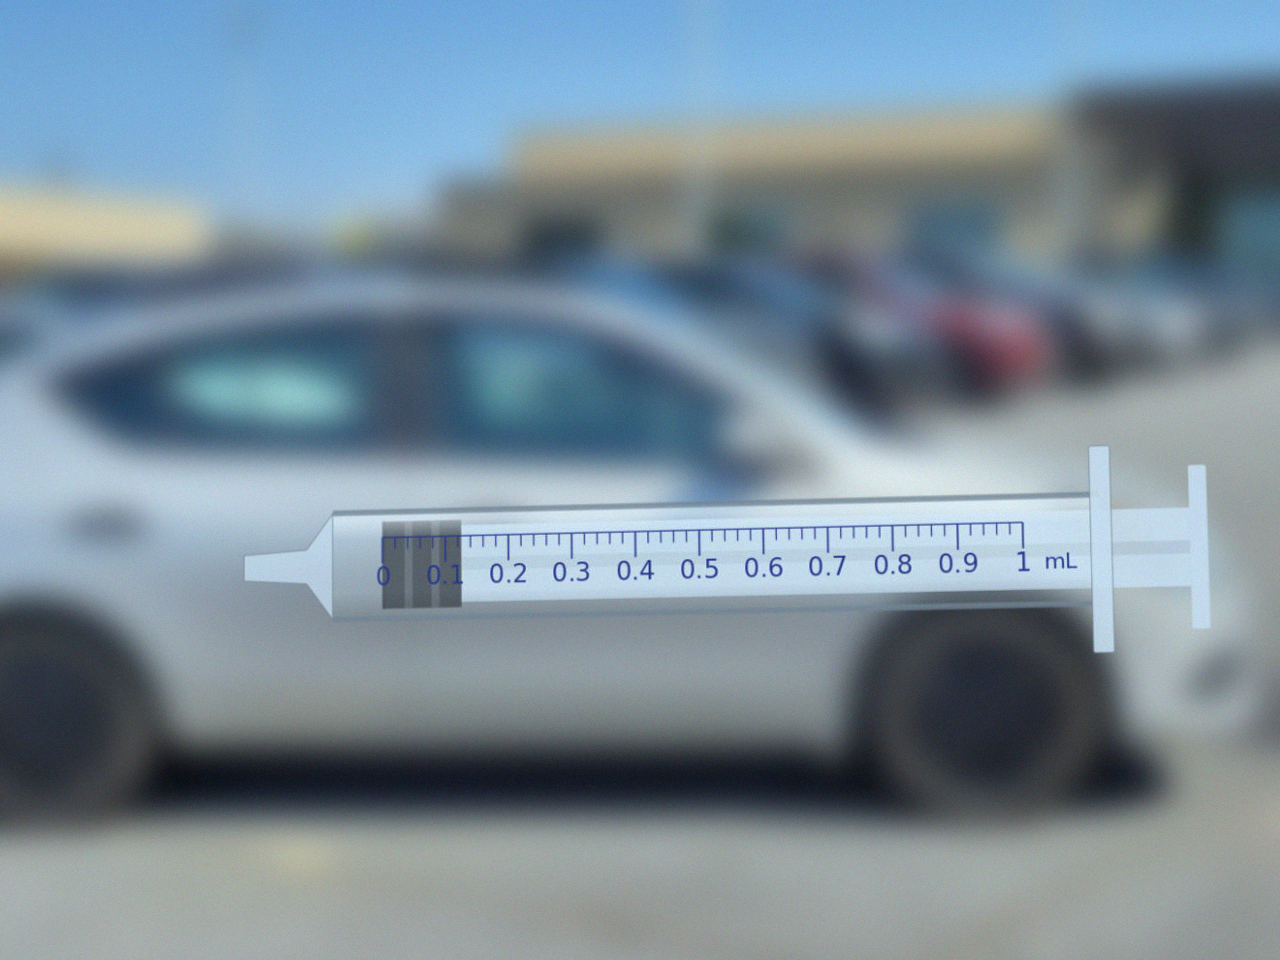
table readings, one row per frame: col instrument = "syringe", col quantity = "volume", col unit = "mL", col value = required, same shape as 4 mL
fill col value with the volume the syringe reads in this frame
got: 0 mL
